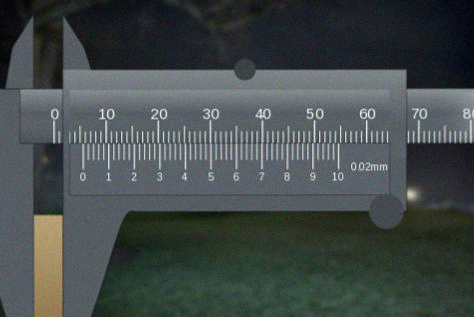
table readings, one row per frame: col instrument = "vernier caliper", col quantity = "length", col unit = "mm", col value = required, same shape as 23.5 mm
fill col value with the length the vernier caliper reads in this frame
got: 5.6 mm
